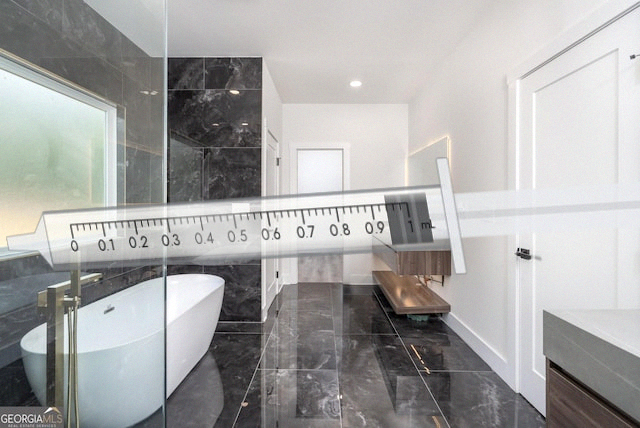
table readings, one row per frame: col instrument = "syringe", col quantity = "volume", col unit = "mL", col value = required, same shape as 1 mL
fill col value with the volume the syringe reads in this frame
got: 0.94 mL
